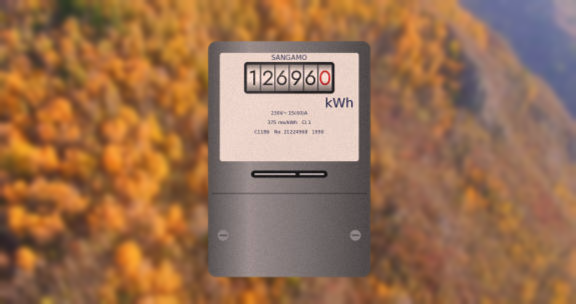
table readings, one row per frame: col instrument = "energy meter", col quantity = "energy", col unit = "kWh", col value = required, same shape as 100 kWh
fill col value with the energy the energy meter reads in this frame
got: 12696.0 kWh
